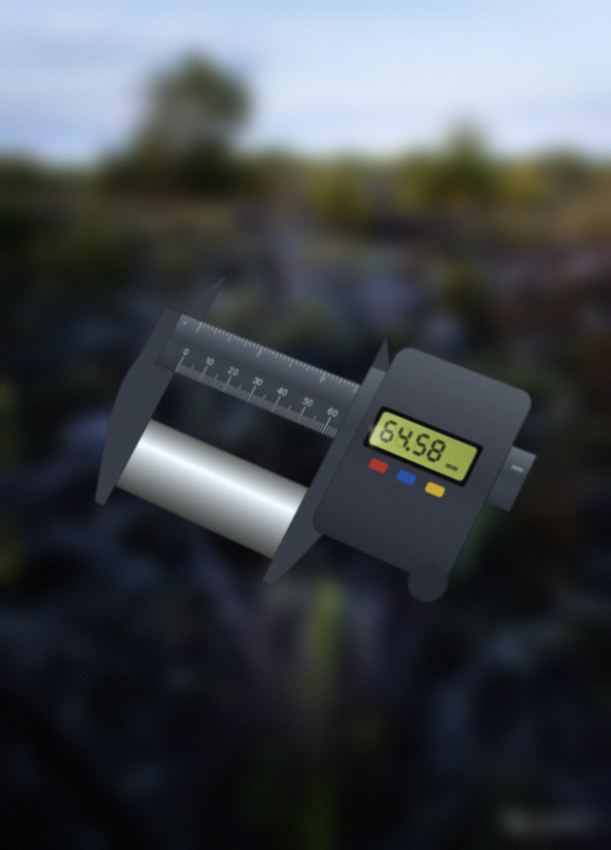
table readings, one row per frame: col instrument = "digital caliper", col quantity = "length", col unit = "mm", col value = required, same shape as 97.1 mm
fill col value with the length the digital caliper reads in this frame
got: 64.58 mm
